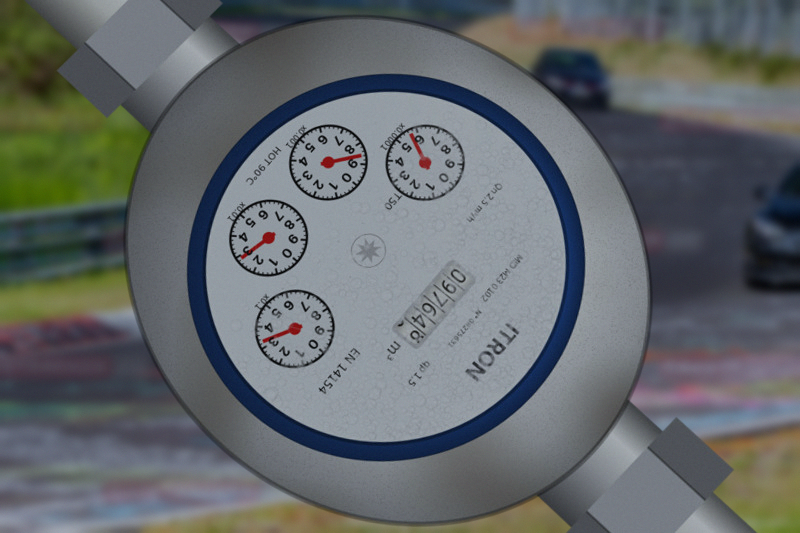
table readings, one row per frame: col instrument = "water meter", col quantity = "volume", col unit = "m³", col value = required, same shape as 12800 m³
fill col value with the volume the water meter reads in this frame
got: 97648.3285 m³
